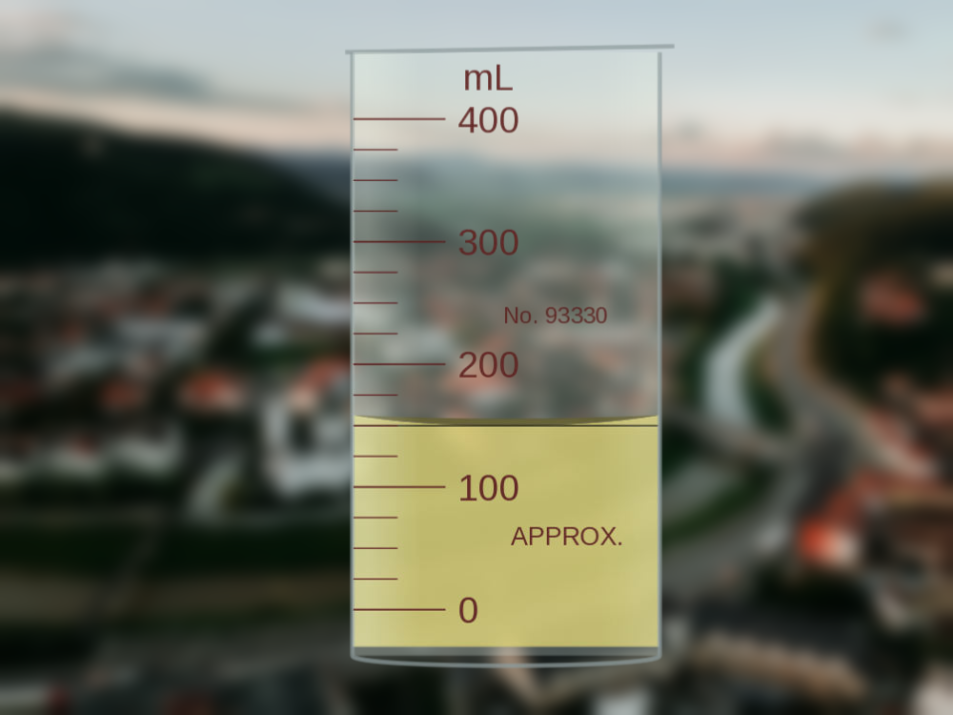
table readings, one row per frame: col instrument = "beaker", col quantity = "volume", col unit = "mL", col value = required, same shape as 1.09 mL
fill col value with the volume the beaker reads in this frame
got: 150 mL
